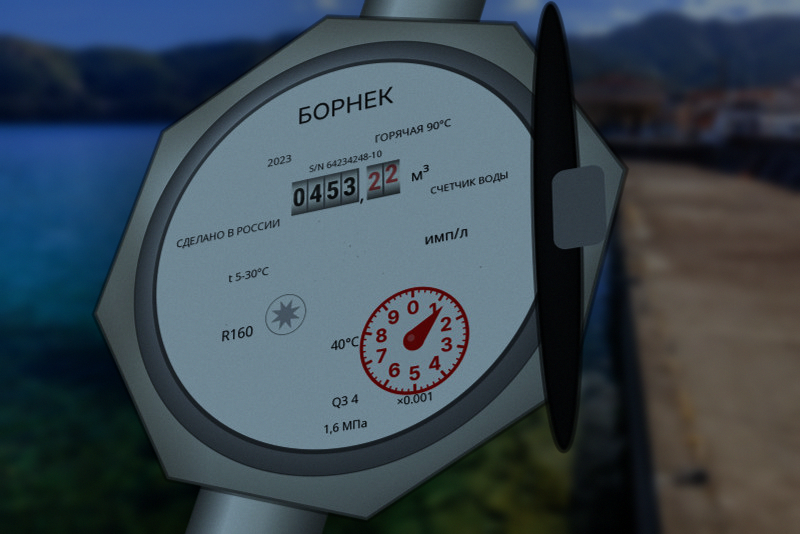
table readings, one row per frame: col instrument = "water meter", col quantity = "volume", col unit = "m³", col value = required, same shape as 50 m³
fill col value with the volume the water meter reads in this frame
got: 453.221 m³
